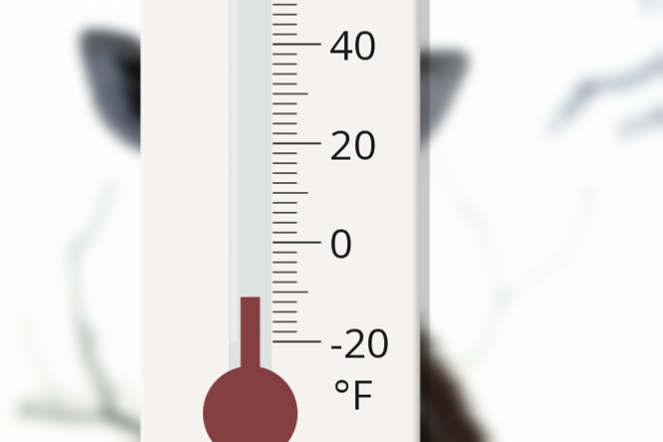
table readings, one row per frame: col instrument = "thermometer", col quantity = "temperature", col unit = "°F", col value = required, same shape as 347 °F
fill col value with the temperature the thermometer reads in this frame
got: -11 °F
